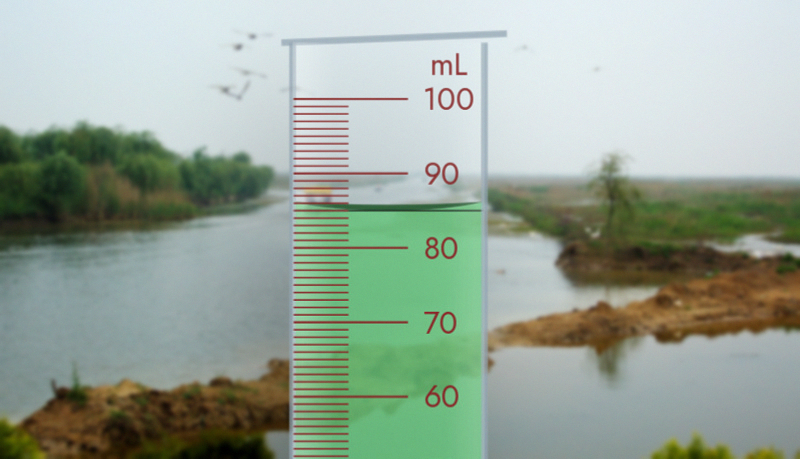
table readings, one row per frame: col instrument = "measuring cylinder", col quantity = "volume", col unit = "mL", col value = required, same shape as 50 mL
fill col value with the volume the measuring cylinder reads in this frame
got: 85 mL
